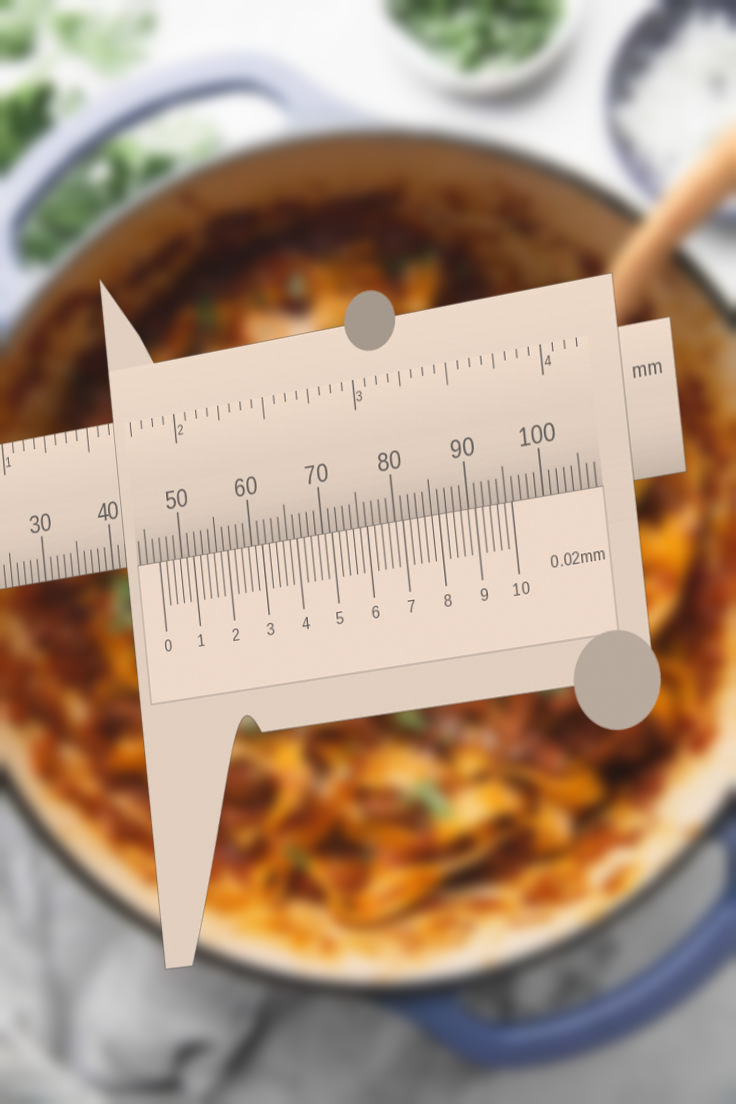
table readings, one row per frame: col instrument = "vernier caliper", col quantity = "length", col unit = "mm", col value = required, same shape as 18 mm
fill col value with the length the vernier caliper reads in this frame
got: 46.8 mm
